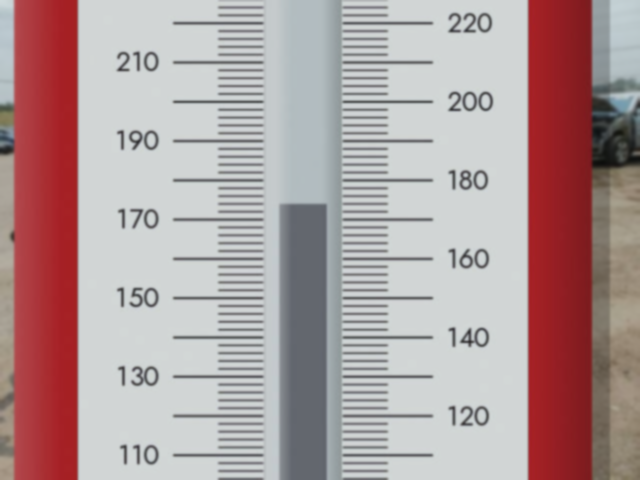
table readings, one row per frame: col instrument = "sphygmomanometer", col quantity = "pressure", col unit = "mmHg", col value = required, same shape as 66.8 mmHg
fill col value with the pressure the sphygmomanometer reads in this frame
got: 174 mmHg
